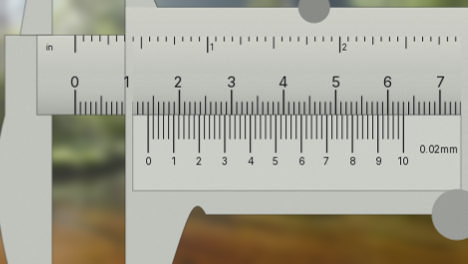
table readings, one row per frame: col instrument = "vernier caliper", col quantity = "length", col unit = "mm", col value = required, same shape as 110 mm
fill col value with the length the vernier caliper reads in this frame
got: 14.0 mm
